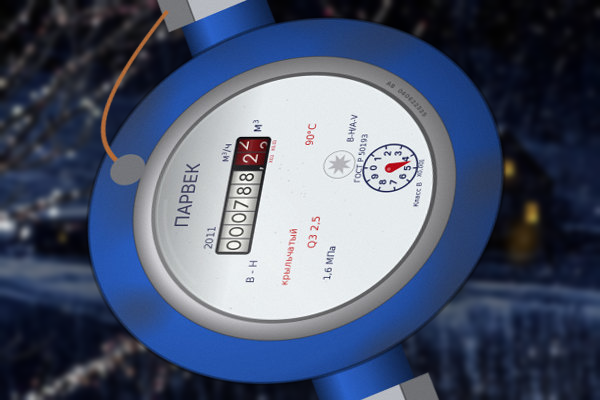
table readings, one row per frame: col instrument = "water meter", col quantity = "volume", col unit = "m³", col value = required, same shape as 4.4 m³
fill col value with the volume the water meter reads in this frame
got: 788.224 m³
